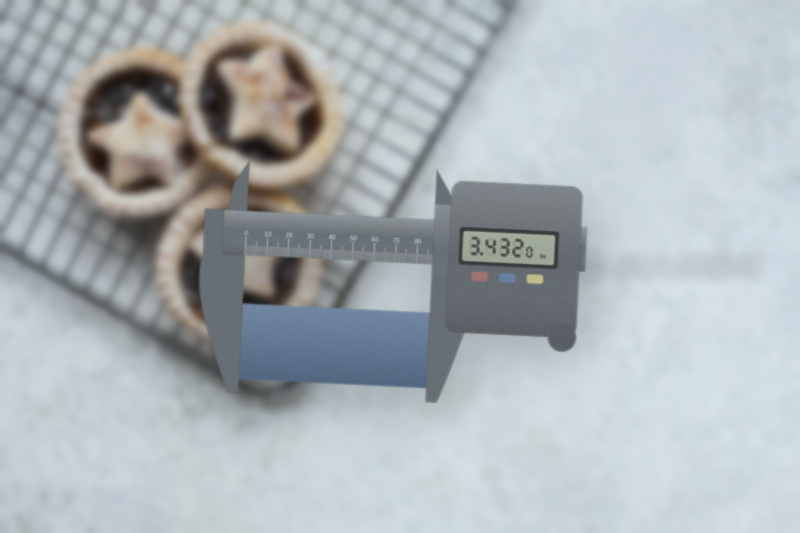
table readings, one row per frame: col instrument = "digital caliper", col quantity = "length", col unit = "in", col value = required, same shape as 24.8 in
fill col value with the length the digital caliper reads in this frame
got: 3.4320 in
